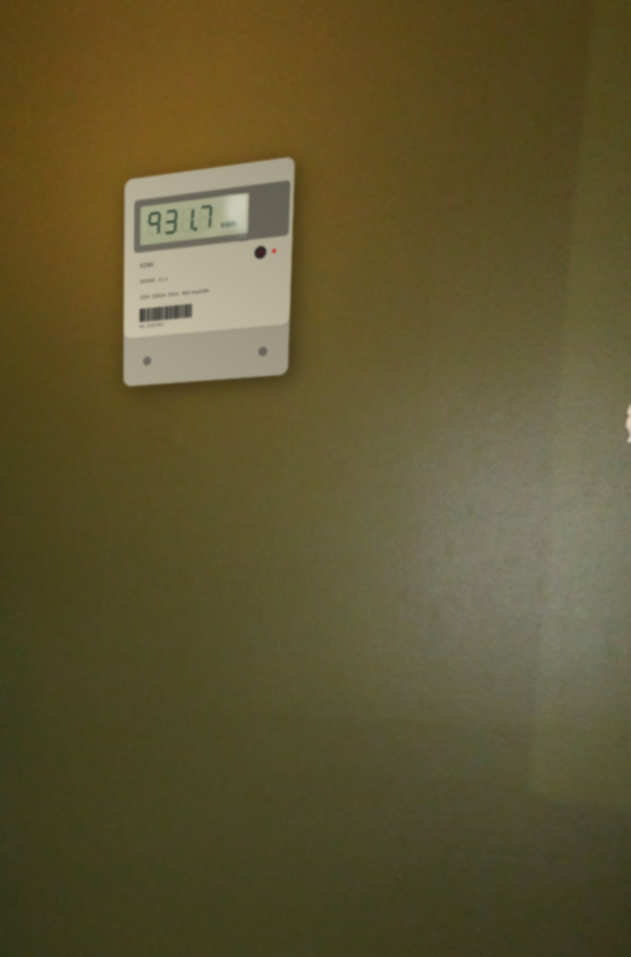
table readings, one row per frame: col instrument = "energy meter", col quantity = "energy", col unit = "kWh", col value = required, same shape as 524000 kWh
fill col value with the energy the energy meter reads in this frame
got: 931.7 kWh
